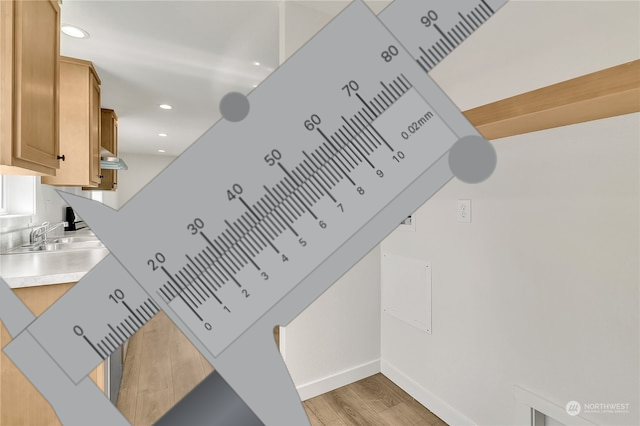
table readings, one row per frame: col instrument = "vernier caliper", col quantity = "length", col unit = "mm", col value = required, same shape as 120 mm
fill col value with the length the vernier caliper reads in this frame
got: 19.0 mm
